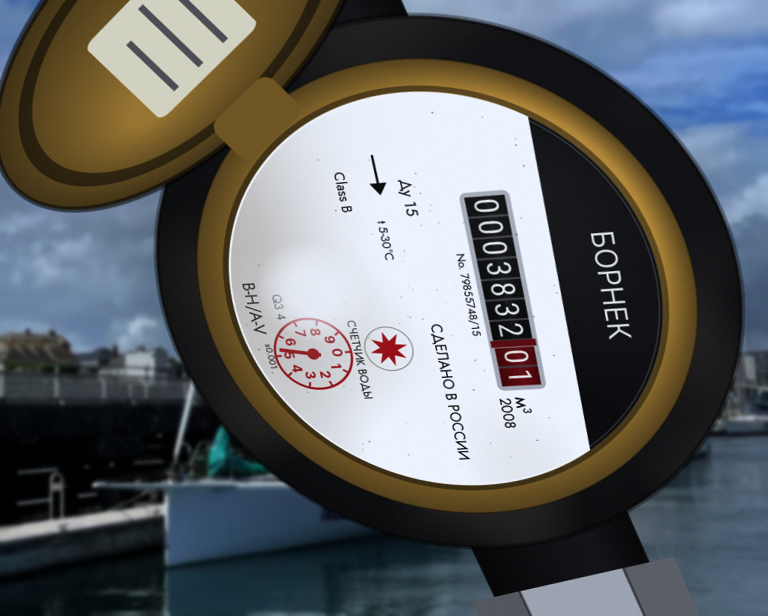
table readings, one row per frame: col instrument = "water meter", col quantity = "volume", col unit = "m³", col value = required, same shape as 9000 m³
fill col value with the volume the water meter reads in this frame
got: 3832.015 m³
